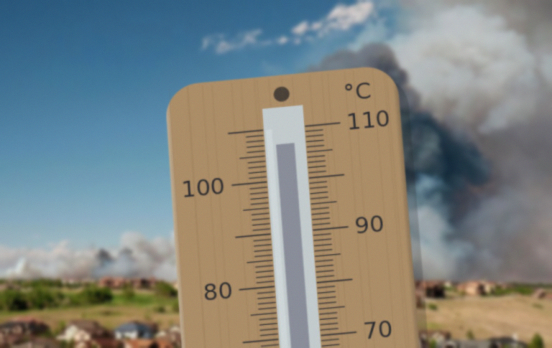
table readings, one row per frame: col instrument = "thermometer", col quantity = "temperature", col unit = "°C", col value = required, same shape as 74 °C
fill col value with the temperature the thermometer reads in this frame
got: 107 °C
